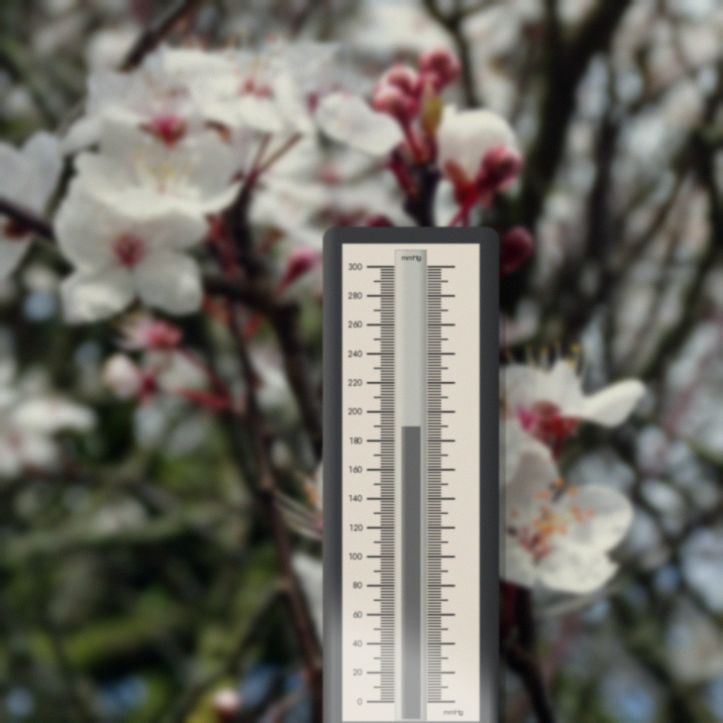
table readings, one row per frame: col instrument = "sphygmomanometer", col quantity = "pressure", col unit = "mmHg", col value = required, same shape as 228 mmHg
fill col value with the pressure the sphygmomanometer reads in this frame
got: 190 mmHg
